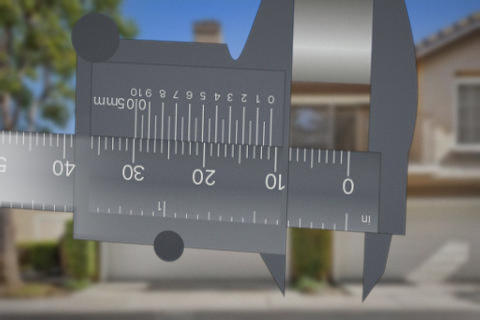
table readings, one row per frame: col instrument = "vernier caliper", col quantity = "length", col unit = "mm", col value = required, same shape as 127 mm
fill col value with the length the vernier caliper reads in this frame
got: 10.8 mm
